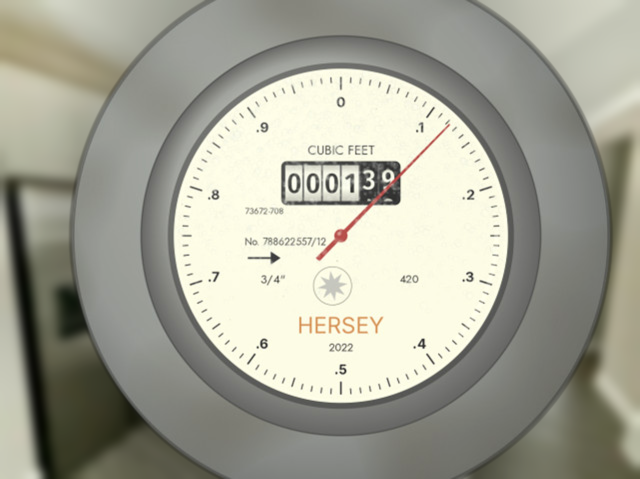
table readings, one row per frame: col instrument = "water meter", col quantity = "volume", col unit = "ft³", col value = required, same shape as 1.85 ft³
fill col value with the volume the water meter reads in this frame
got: 139.12 ft³
